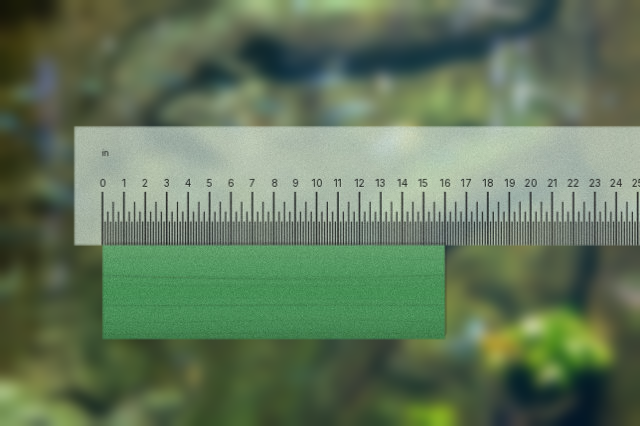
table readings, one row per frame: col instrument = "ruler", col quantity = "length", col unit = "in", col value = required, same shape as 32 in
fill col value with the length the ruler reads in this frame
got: 16 in
